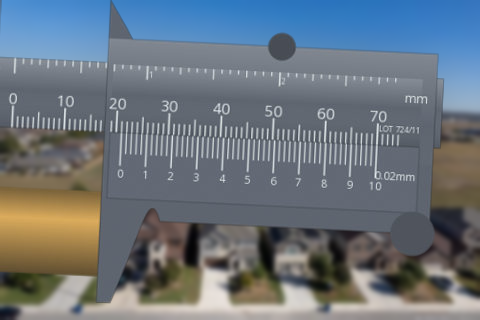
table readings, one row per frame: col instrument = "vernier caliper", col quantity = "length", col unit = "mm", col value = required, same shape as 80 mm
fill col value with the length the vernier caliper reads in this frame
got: 21.0 mm
